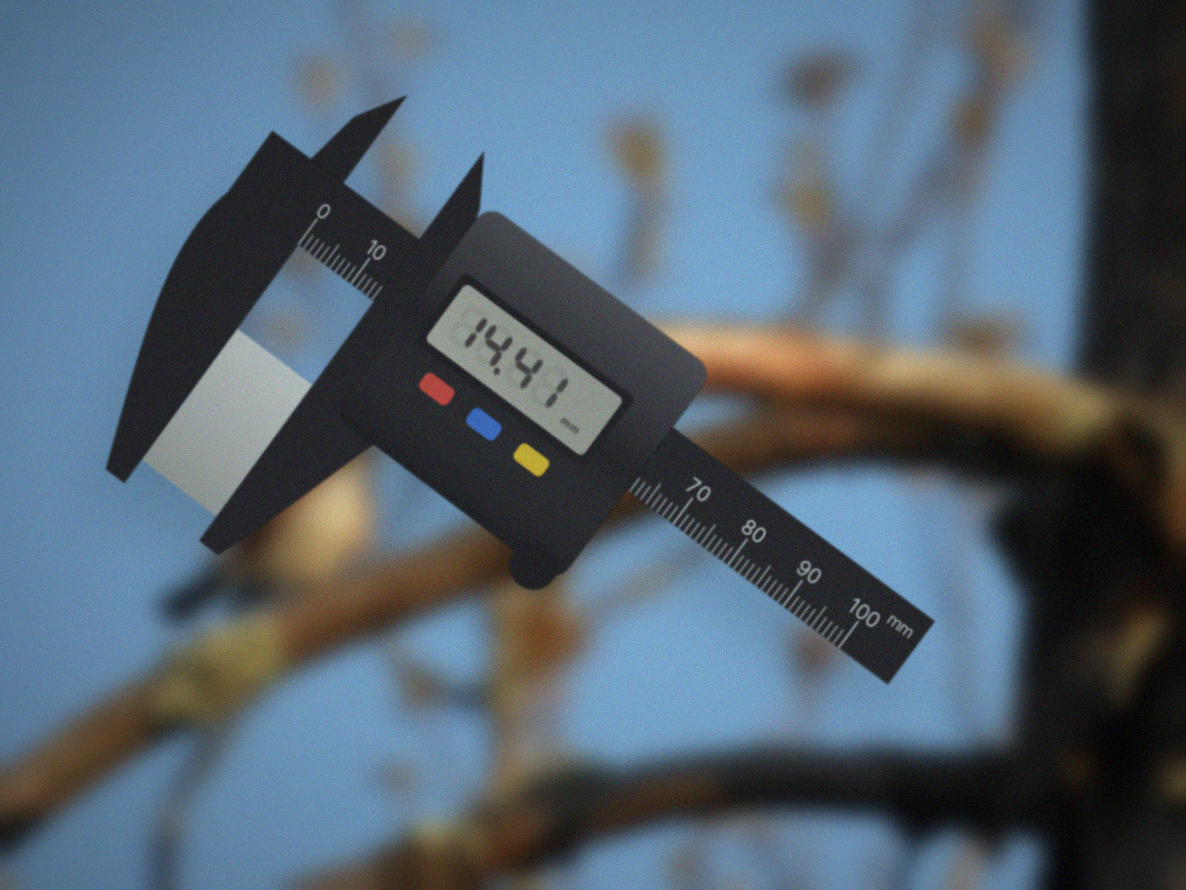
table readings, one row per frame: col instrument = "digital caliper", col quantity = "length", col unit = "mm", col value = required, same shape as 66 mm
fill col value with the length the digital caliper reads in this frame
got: 14.41 mm
